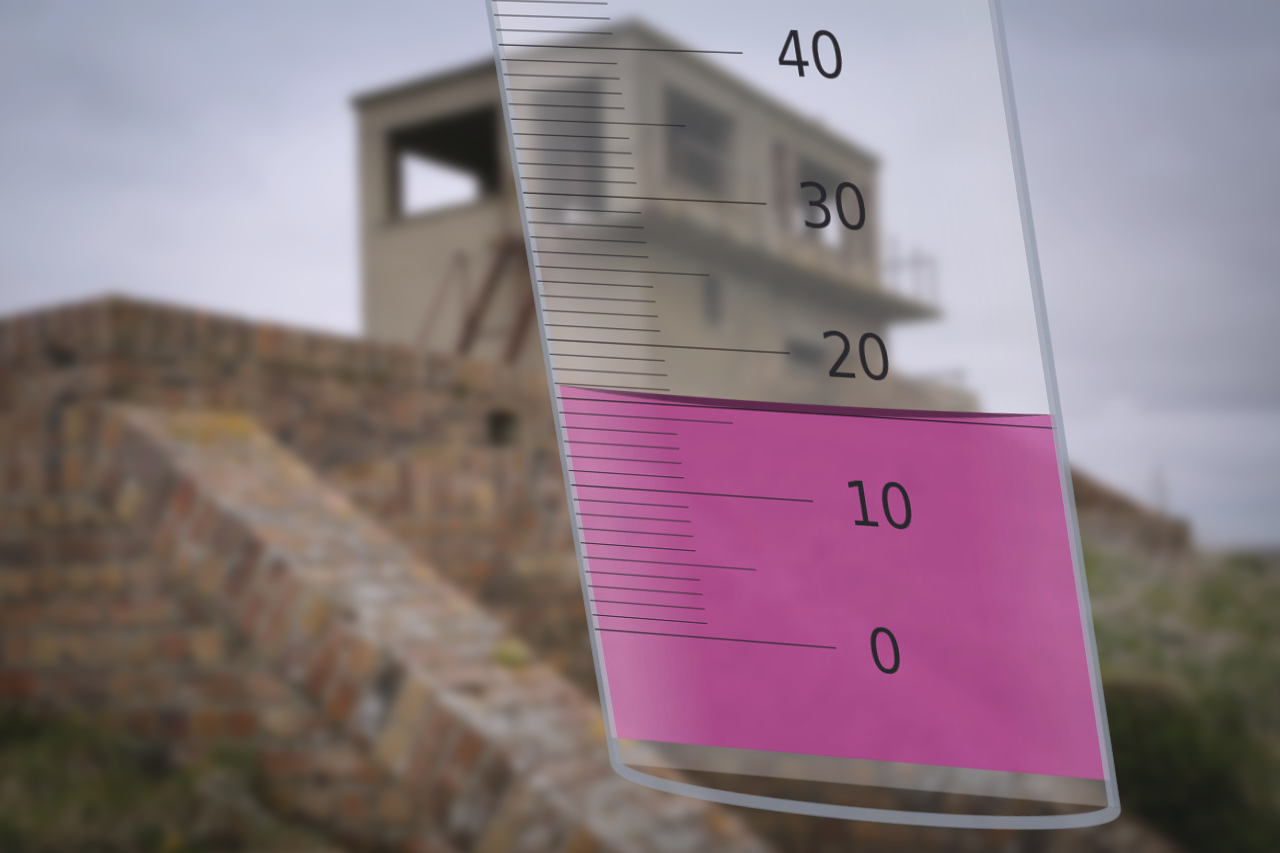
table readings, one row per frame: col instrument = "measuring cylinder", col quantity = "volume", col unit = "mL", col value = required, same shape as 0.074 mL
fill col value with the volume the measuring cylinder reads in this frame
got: 16 mL
